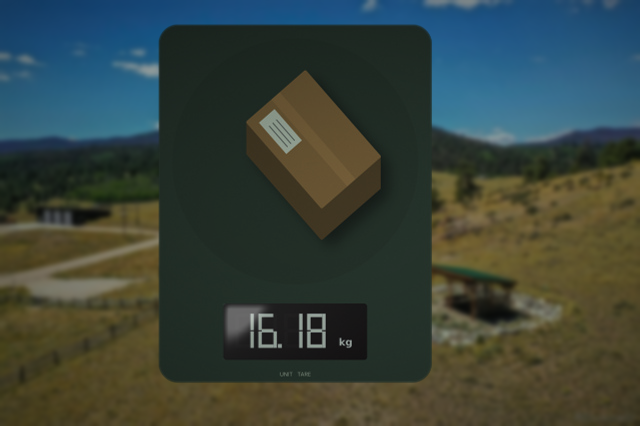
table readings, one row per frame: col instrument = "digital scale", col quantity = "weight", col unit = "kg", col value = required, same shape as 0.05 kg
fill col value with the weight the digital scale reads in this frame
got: 16.18 kg
